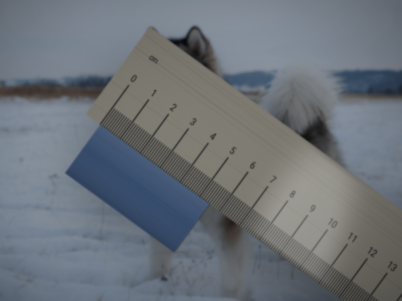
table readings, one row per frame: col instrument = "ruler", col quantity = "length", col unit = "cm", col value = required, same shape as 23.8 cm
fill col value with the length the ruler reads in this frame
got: 5.5 cm
